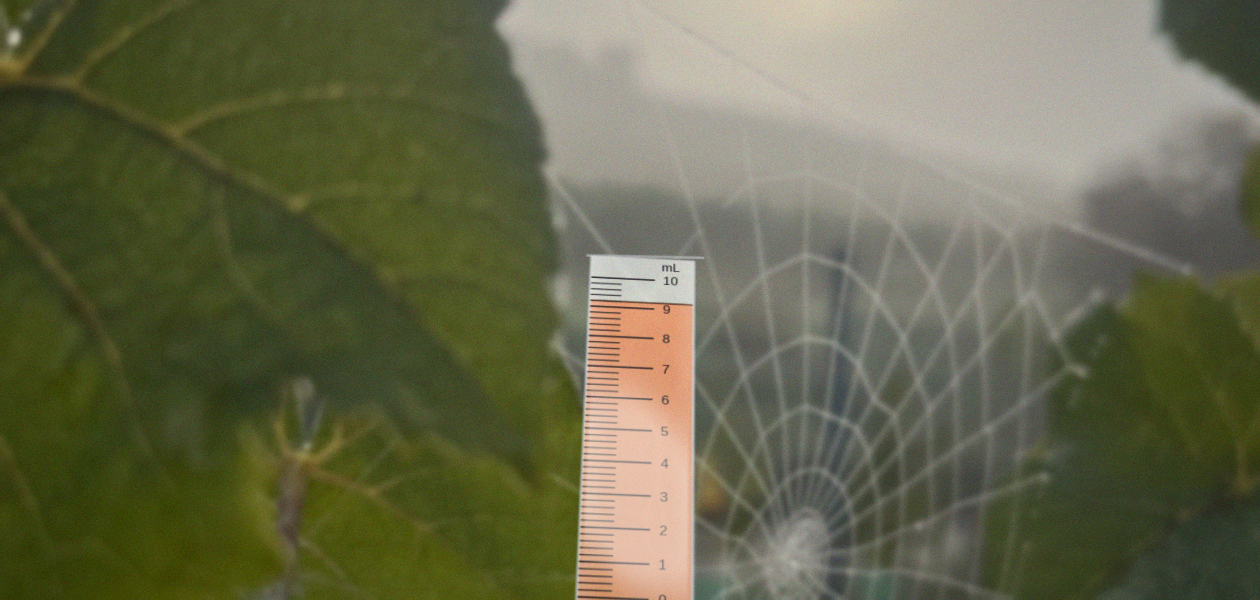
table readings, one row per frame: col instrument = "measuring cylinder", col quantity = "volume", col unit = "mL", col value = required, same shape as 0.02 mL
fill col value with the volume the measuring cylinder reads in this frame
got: 9.2 mL
